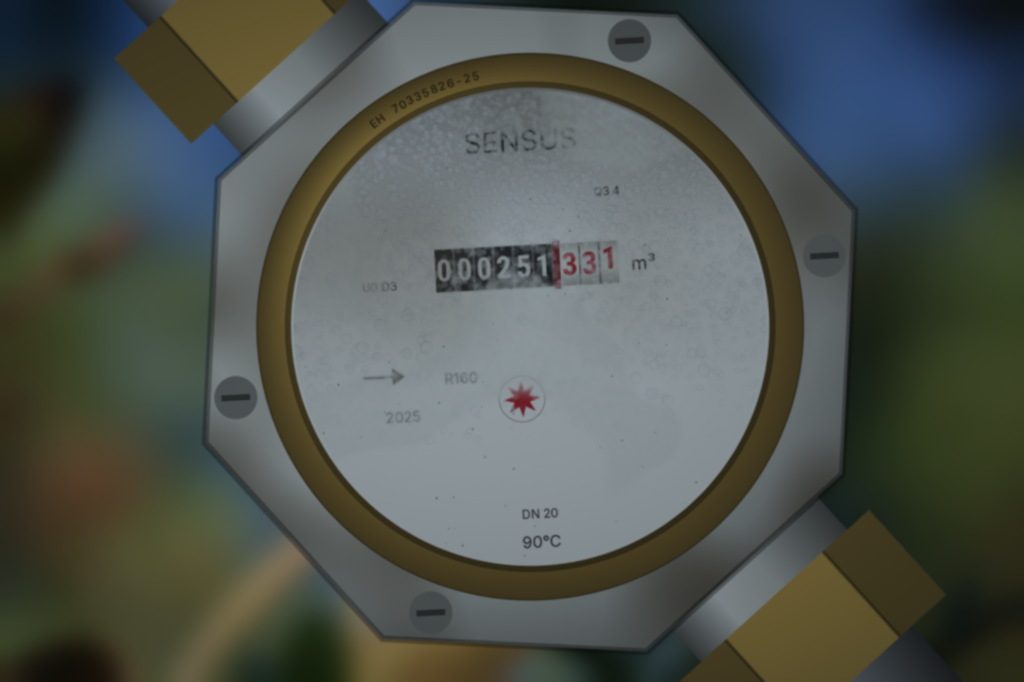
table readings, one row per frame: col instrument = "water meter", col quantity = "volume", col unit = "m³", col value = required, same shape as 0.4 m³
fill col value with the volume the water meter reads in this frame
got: 251.331 m³
